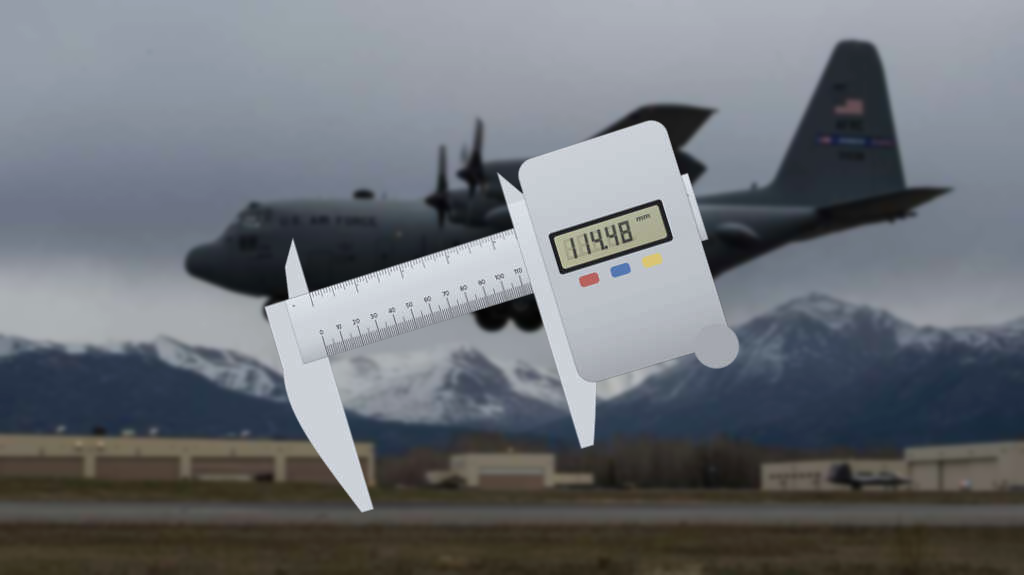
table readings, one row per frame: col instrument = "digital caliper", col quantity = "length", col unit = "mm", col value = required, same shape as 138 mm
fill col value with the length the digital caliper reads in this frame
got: 114.48 mm
